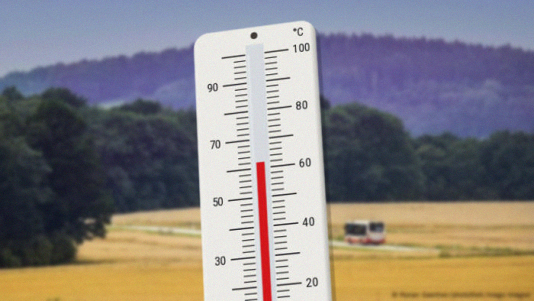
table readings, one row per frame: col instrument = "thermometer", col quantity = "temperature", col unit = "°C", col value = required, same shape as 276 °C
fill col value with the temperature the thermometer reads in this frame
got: 62 °C
